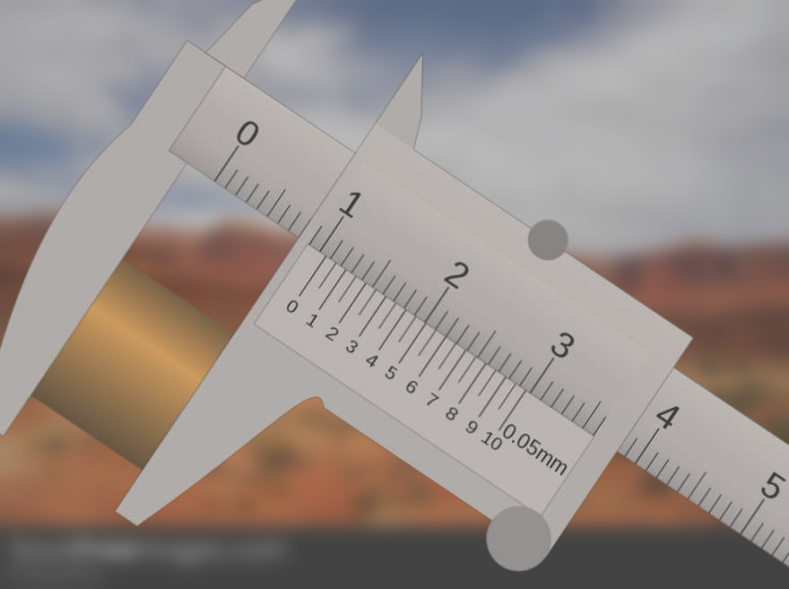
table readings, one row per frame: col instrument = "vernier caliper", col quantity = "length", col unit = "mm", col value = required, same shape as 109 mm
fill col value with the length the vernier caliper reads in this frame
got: 10.6 mm
